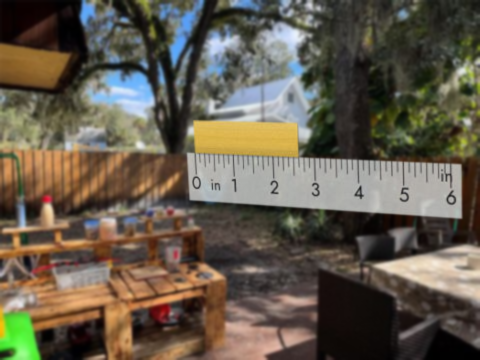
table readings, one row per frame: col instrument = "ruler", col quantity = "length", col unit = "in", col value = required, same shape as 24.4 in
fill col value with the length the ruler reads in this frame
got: 2.625 in
